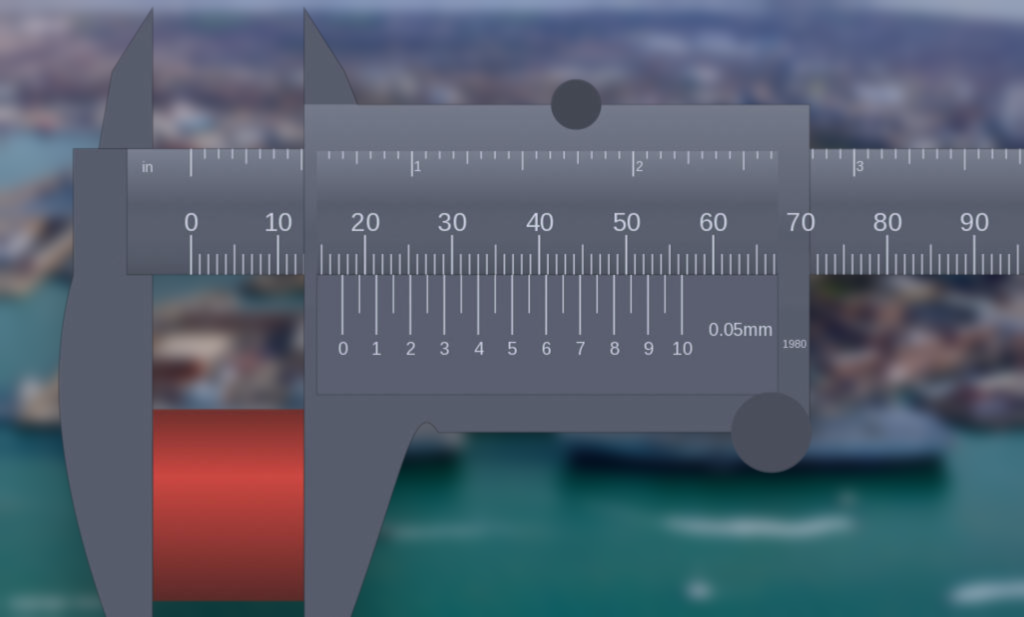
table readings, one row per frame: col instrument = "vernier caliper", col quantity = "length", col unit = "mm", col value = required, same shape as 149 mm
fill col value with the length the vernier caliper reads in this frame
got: 17.4 mm
